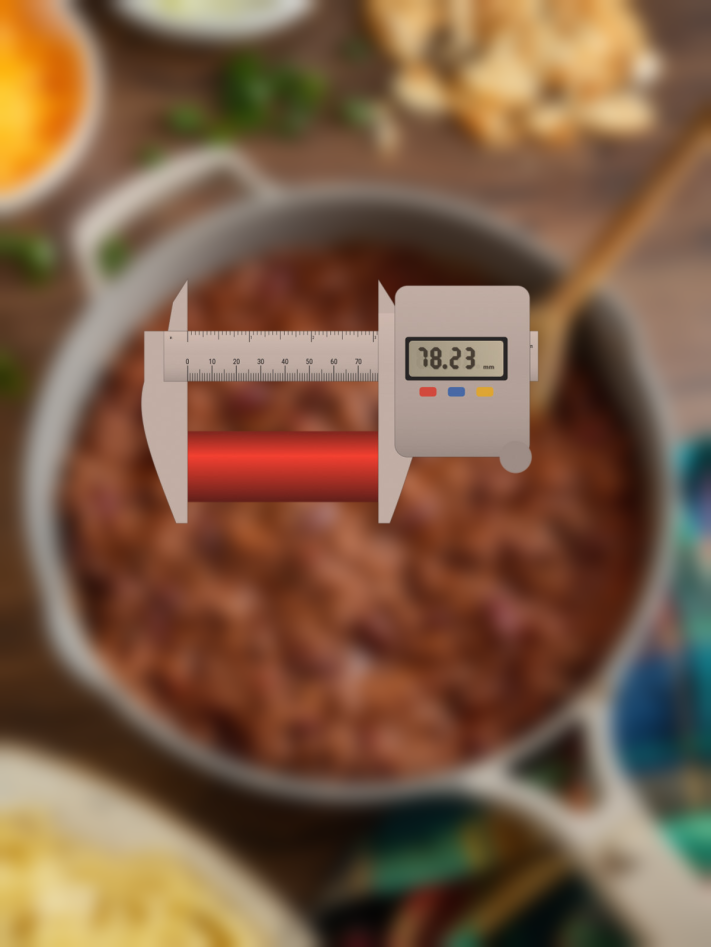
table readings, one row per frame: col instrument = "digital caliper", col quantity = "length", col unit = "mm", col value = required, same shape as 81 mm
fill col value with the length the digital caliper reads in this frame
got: 78.23 mm
